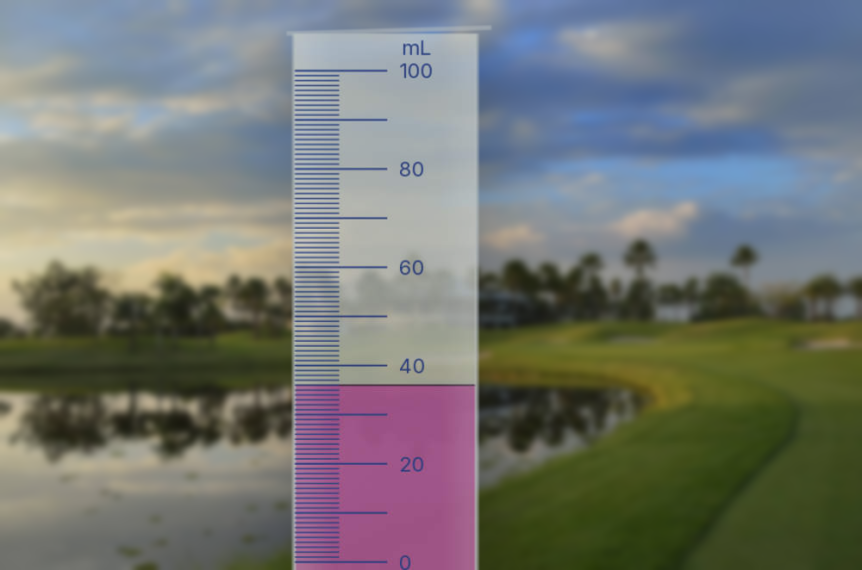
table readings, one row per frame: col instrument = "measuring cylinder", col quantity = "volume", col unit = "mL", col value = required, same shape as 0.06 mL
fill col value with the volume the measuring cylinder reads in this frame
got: 36 mL
